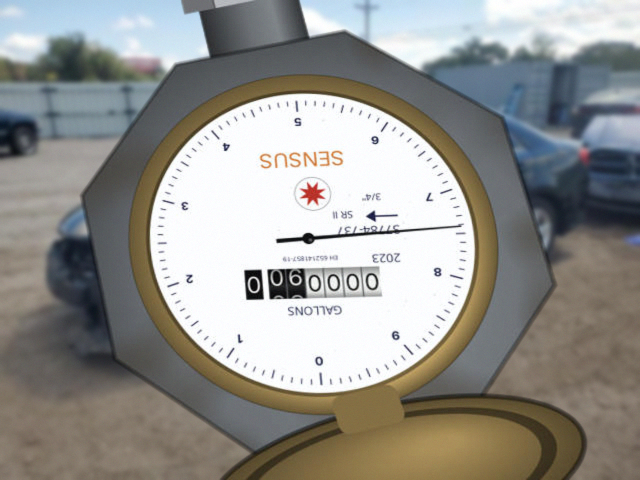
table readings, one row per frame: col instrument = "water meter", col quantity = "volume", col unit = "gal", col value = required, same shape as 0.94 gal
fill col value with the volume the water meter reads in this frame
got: 897.4 gal
